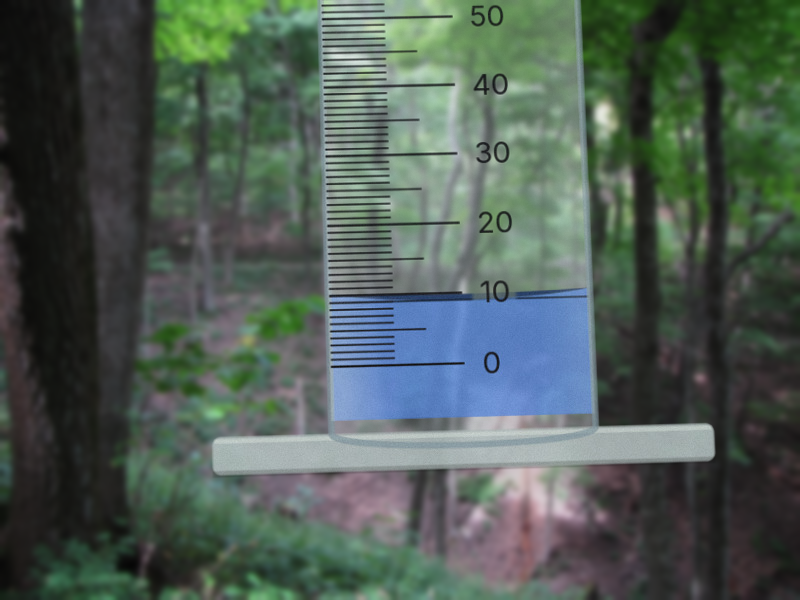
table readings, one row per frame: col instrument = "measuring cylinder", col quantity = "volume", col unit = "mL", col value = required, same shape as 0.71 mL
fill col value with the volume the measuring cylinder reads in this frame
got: 9 mL
